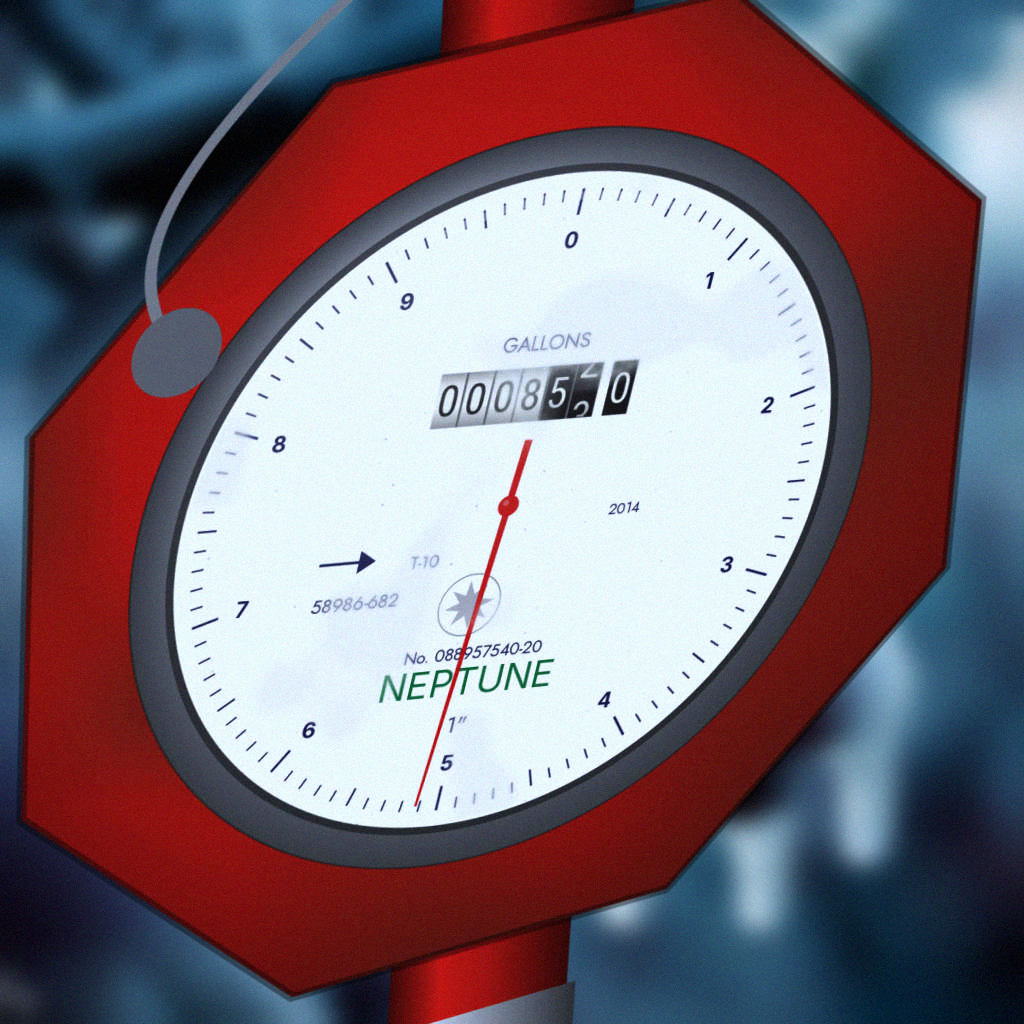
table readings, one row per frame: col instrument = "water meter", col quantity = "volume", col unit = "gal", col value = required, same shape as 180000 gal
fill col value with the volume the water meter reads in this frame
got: 8525.1 gal
